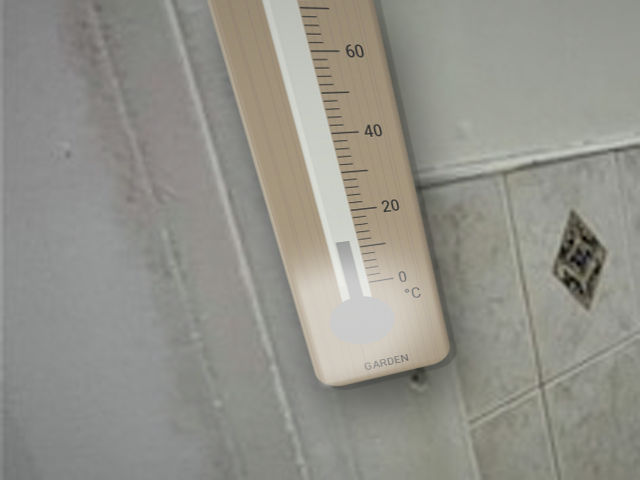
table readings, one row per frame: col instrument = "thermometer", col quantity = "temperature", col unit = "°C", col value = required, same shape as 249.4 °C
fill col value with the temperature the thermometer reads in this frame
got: 12 °C
